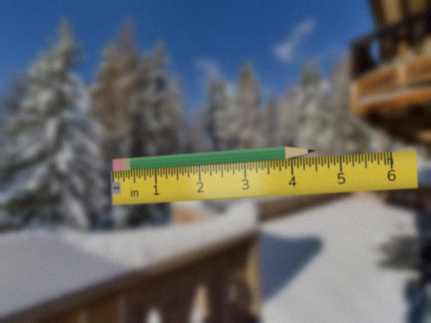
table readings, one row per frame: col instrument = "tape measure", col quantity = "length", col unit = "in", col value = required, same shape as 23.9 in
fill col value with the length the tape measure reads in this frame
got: 4.5 in
